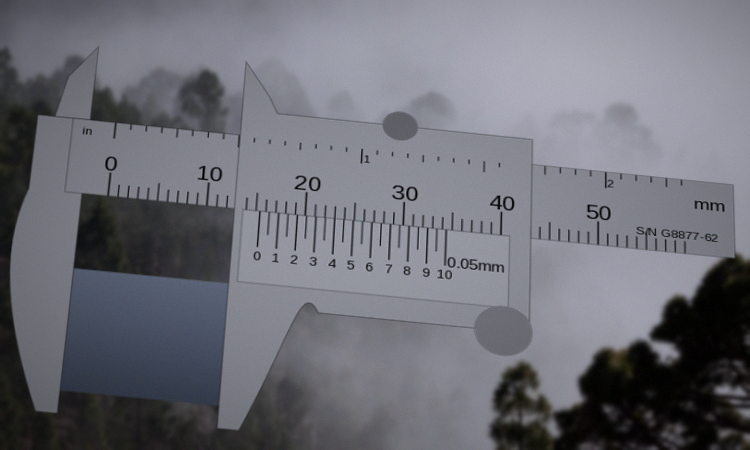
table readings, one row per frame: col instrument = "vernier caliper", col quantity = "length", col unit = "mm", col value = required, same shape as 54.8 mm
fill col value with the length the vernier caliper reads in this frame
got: 15.4 mm
